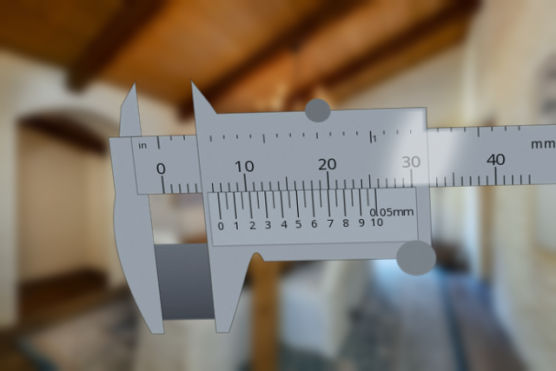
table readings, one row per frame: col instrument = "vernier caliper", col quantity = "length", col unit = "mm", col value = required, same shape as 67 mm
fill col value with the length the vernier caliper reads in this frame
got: 6.6 mm
